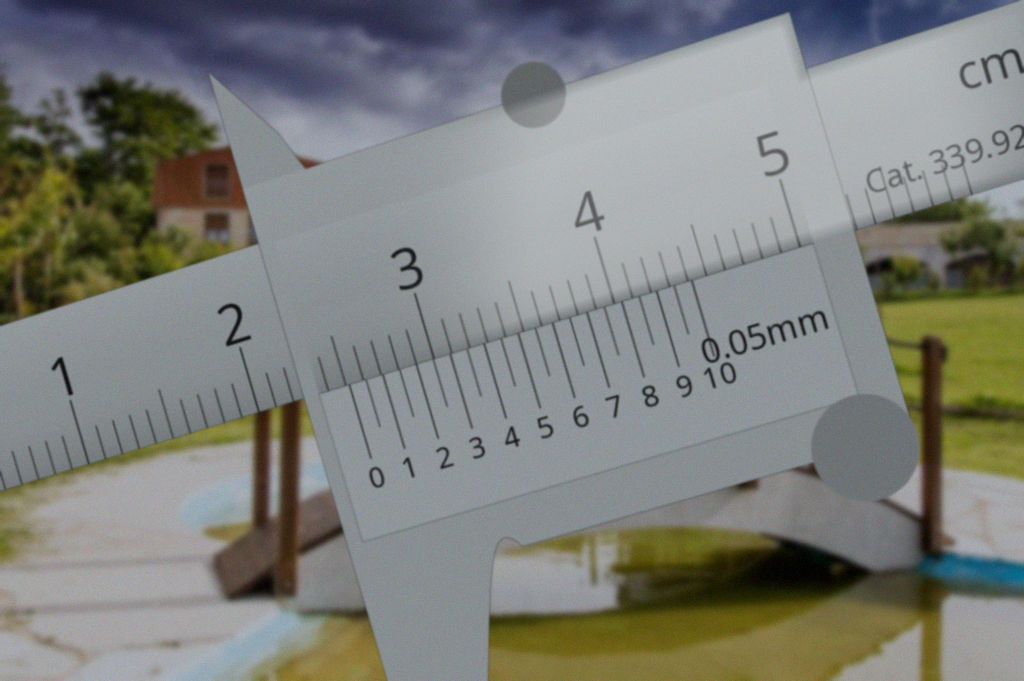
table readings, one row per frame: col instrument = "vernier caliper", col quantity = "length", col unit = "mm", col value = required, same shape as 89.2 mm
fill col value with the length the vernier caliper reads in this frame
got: 25.2 mm
